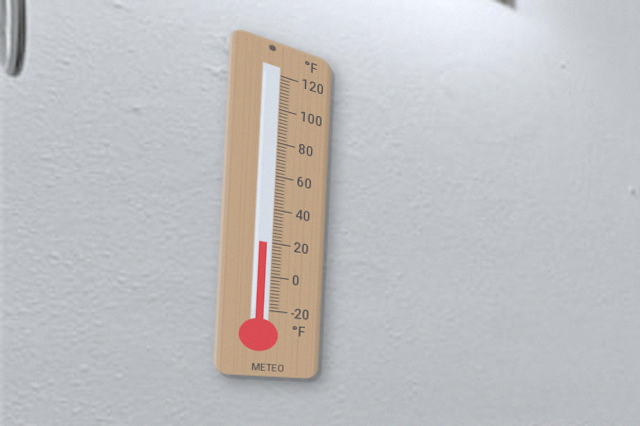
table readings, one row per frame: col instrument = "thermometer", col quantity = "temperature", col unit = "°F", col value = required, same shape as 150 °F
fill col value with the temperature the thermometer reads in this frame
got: 20 °F
